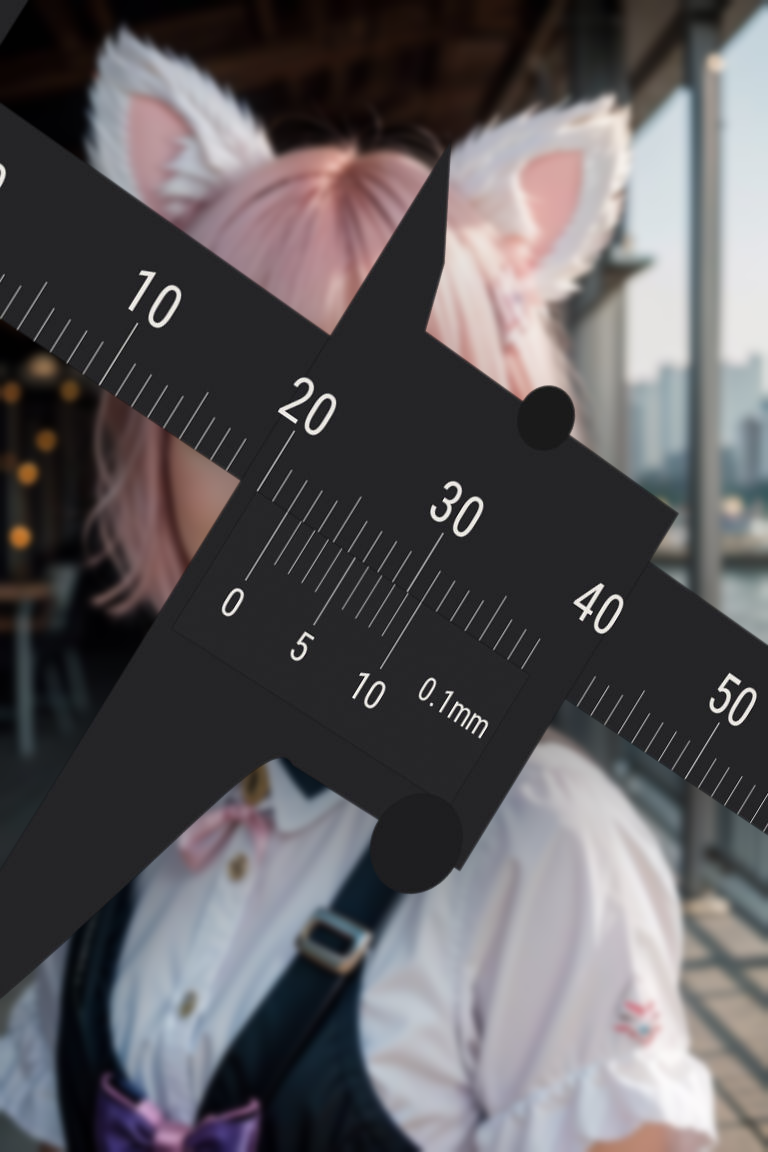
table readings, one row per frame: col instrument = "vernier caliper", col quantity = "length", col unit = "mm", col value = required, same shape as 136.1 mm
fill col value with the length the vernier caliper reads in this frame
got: 22.0 mm
